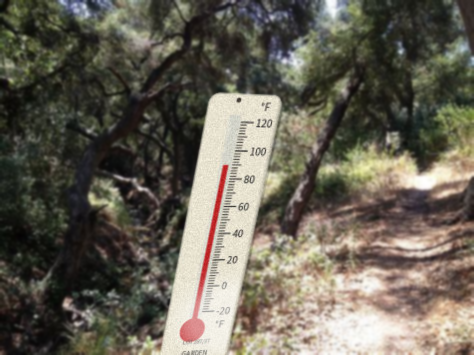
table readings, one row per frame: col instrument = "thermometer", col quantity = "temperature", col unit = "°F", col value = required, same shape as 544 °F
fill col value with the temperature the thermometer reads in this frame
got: 90 °F
